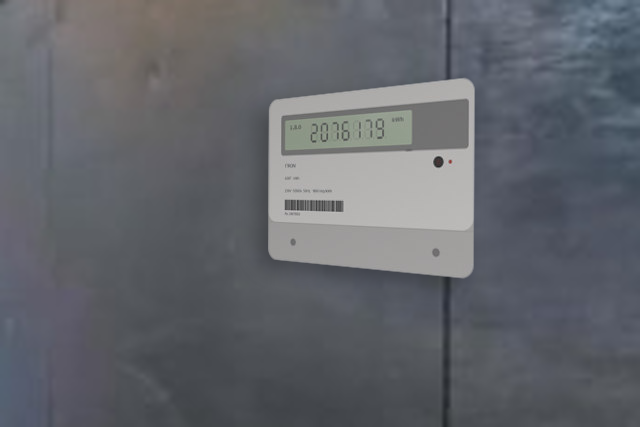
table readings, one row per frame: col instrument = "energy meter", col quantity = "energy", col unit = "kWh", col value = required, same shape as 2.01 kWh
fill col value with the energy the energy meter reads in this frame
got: 2076179 kWh
